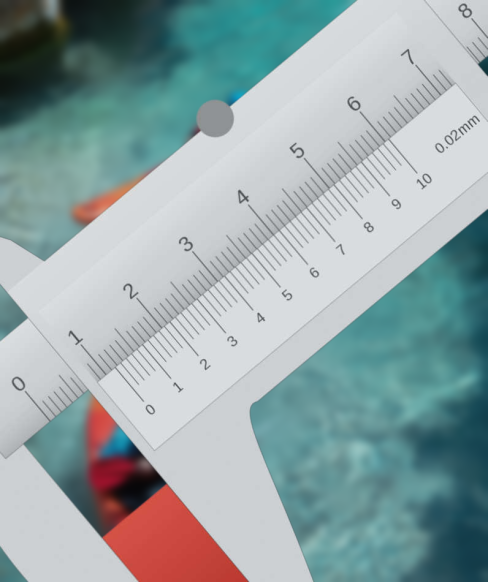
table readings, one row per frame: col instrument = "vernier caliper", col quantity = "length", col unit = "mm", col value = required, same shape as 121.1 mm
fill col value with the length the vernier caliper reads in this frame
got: 11.6 mm
